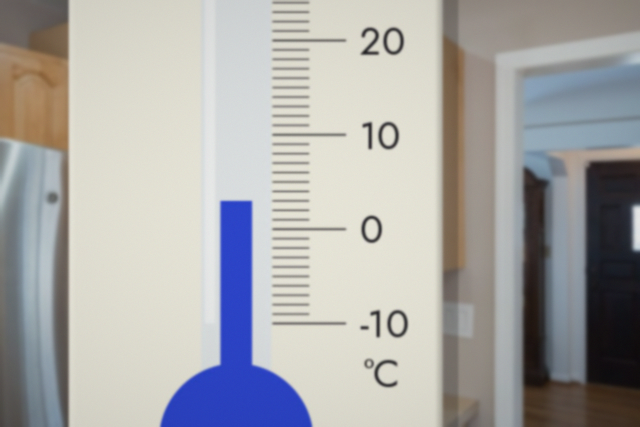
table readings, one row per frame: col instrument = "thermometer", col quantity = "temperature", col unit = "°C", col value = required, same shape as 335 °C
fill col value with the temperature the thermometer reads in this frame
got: 3 °C
